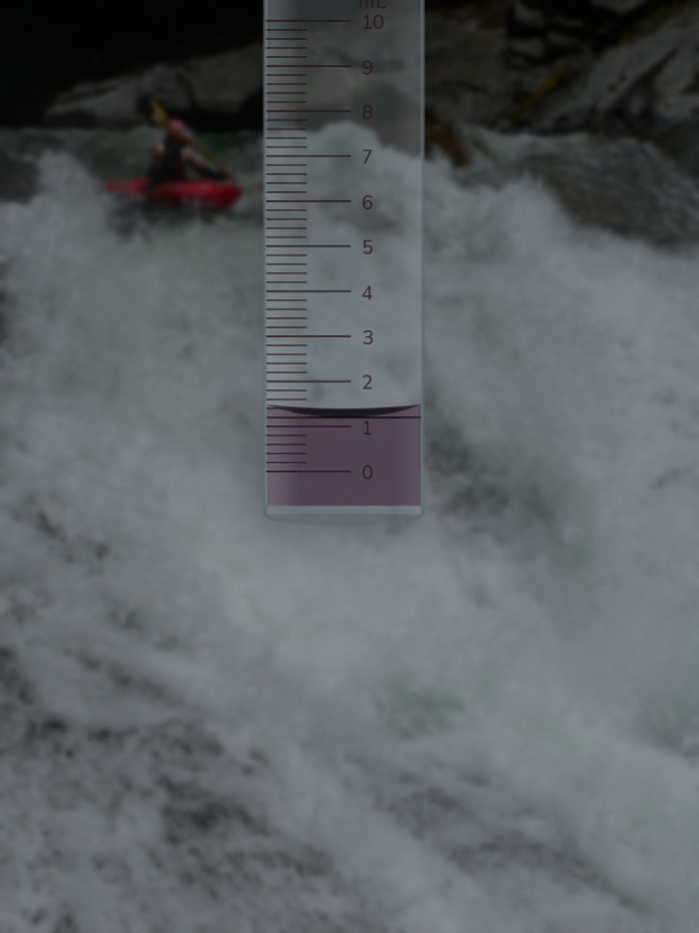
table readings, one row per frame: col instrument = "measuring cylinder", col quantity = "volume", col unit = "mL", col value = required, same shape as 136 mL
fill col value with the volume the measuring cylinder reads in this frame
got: 1.2 mL
